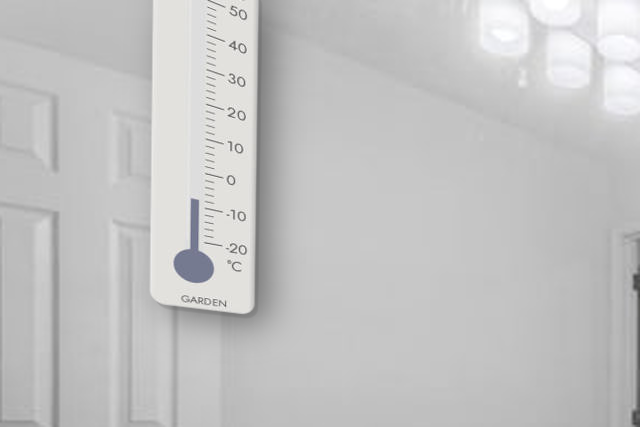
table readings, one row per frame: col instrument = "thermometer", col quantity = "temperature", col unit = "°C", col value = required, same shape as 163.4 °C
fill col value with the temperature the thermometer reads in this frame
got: -8 °C
